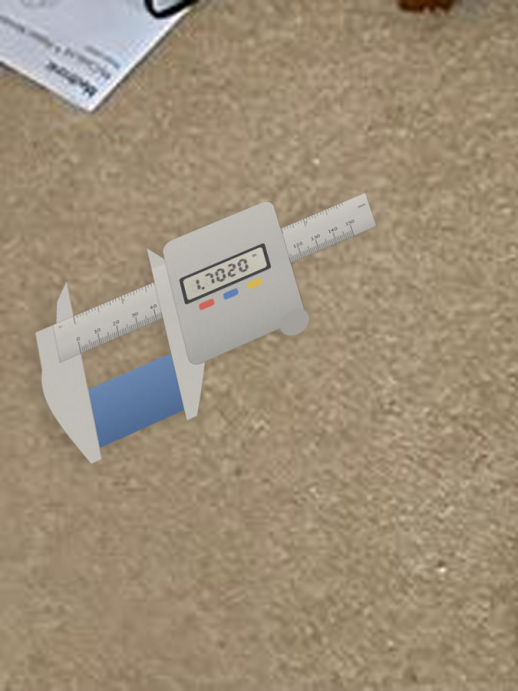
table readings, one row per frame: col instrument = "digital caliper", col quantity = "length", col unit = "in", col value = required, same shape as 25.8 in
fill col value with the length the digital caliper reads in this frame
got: 1.7020 in
